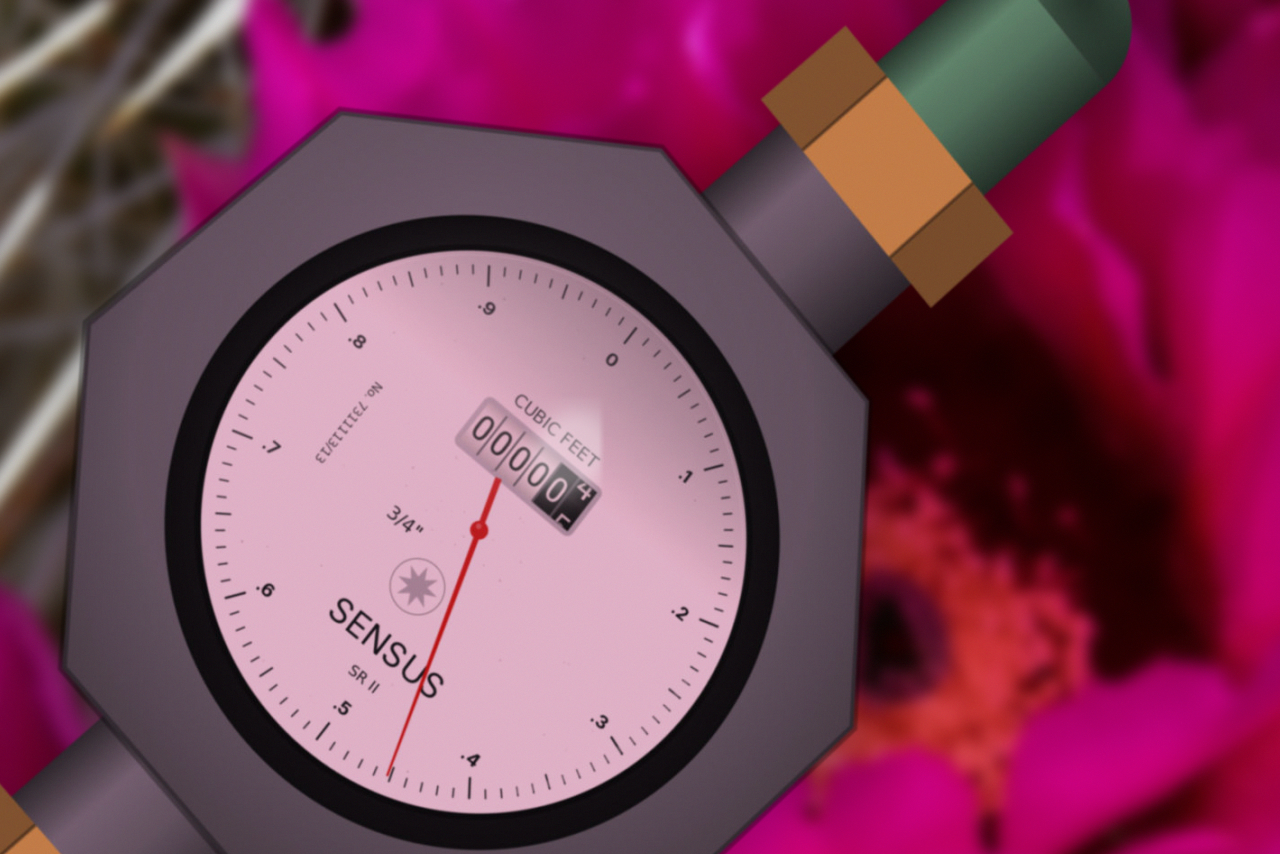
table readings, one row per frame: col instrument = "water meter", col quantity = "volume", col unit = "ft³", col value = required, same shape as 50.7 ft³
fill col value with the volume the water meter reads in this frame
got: 4.45 ft³
